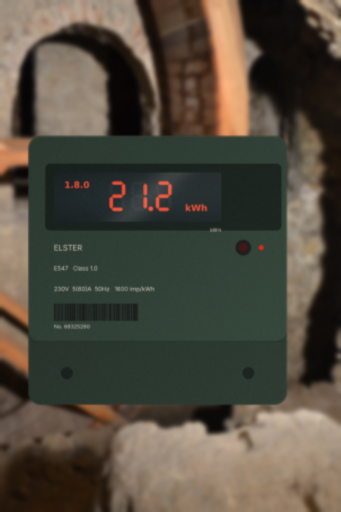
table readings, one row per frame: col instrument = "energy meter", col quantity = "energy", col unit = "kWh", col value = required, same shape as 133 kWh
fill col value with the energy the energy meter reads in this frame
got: 21.2 kWh
